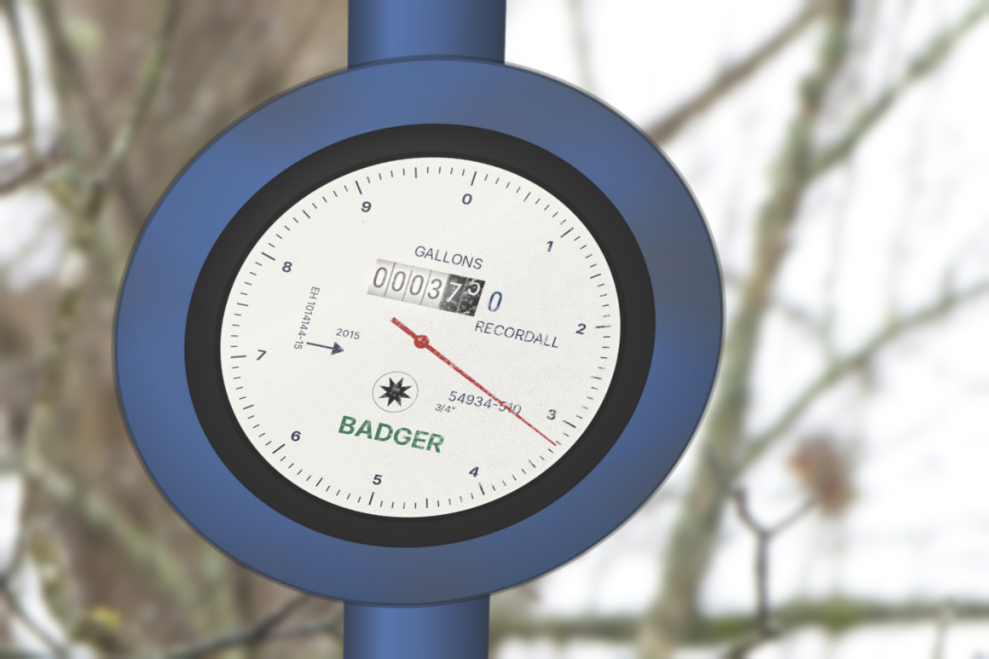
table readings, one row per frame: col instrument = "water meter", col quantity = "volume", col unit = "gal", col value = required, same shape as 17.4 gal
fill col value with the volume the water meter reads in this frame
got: 3753.2 gal
